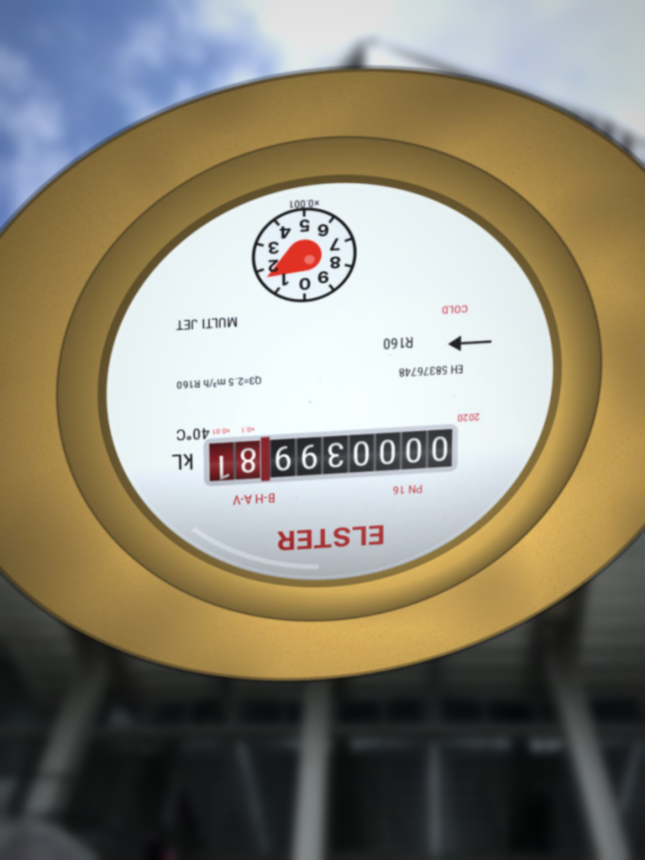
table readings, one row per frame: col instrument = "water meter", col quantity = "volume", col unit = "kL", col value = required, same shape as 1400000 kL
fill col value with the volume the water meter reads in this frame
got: 399.811 kL
